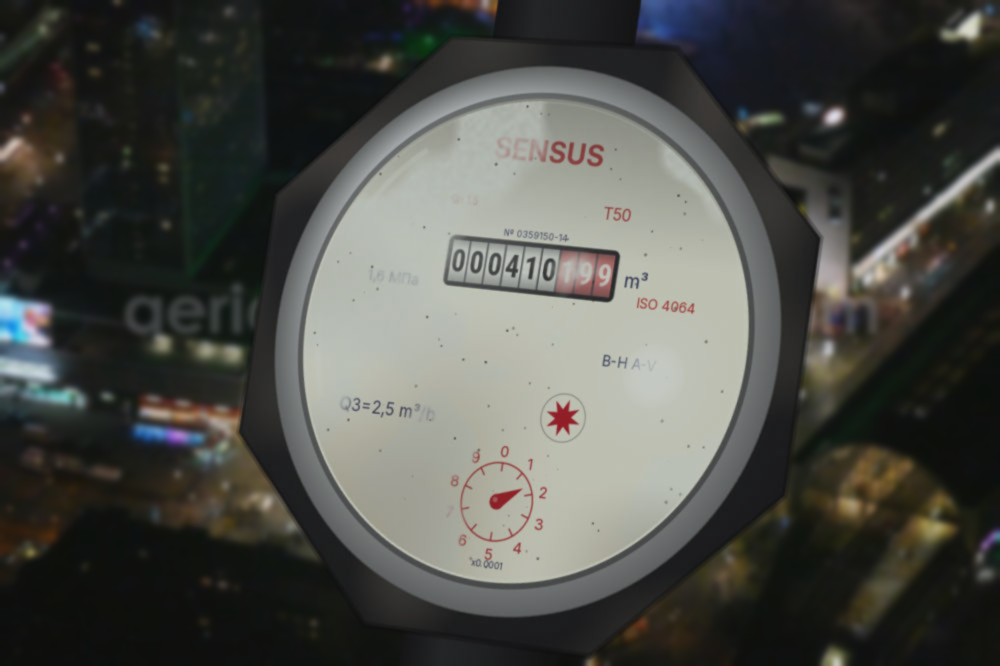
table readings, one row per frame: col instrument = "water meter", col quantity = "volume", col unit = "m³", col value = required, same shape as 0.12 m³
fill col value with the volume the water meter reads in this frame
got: 410.1991 m³
